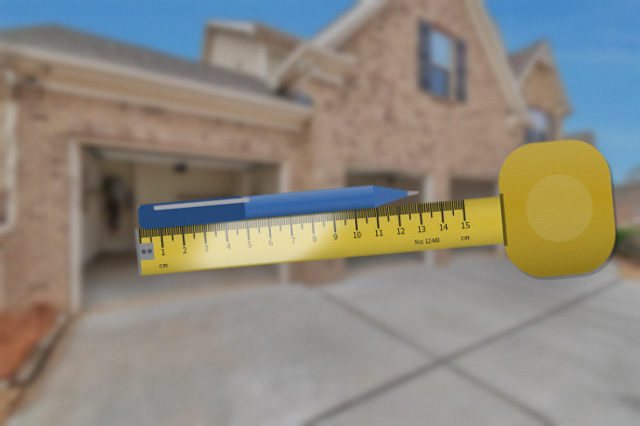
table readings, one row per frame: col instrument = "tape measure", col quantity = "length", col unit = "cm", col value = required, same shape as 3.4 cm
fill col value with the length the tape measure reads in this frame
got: 13 cm
